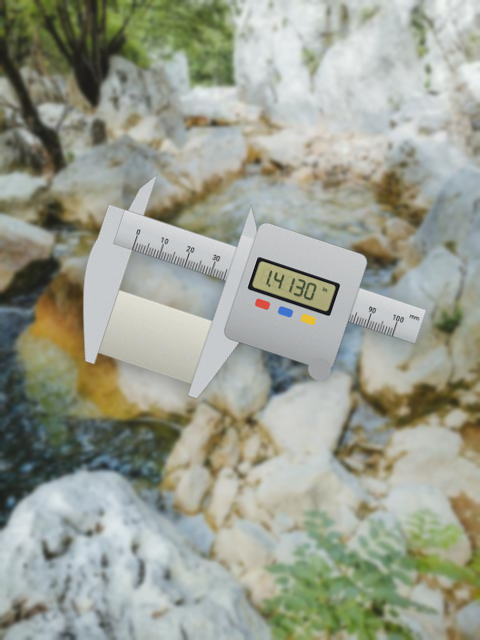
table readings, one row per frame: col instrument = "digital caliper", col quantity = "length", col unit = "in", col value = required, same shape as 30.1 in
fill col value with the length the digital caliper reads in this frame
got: 1.4130 in
